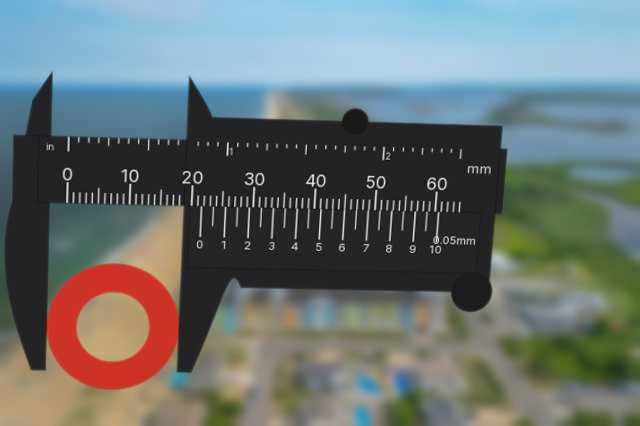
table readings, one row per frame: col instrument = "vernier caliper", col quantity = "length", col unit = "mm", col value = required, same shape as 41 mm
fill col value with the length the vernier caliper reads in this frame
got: 21.6 mm
